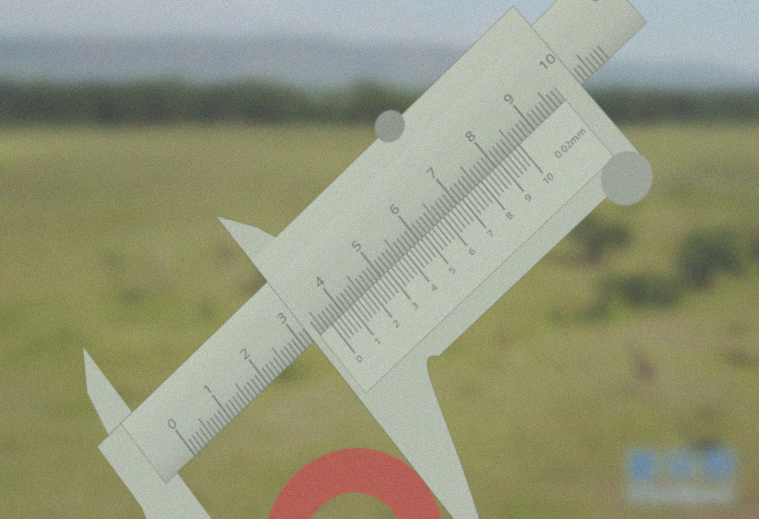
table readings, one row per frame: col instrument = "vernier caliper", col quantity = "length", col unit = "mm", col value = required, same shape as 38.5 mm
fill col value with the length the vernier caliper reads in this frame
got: 37.0 mm
